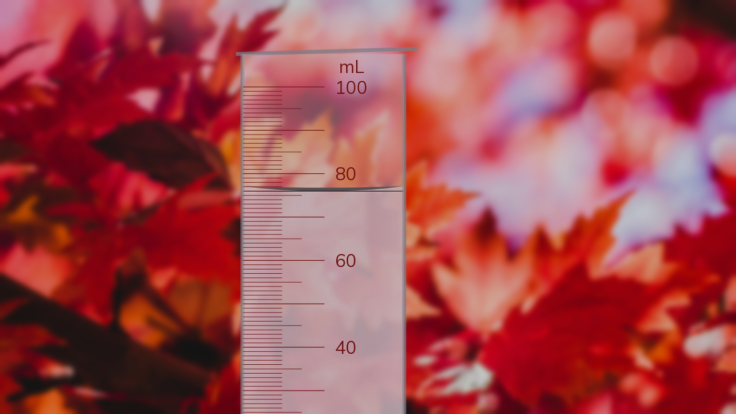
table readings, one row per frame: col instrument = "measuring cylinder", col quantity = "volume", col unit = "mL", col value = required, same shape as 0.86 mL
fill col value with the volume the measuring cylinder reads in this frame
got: 76 mL
